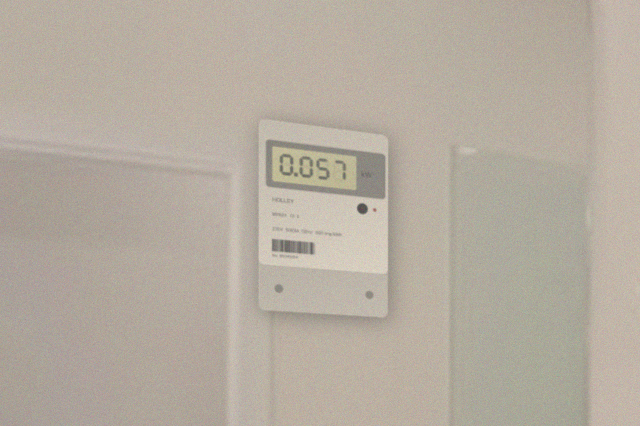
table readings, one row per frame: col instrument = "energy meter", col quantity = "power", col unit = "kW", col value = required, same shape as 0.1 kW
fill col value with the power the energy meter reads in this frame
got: 0.057 kW
